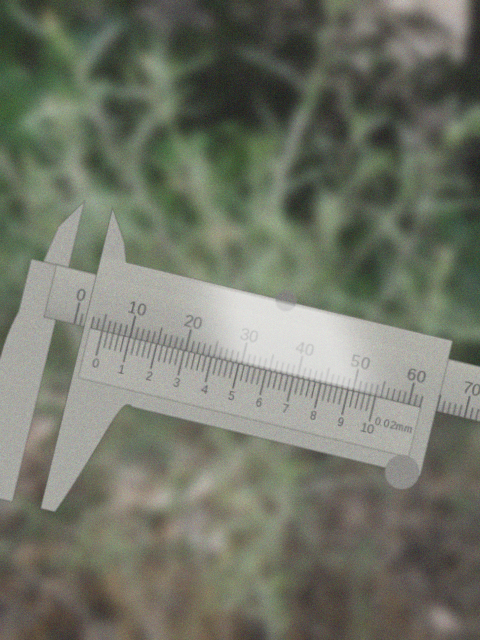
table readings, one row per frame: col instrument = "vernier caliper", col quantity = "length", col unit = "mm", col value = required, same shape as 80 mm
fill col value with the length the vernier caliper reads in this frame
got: 5.0 mm
